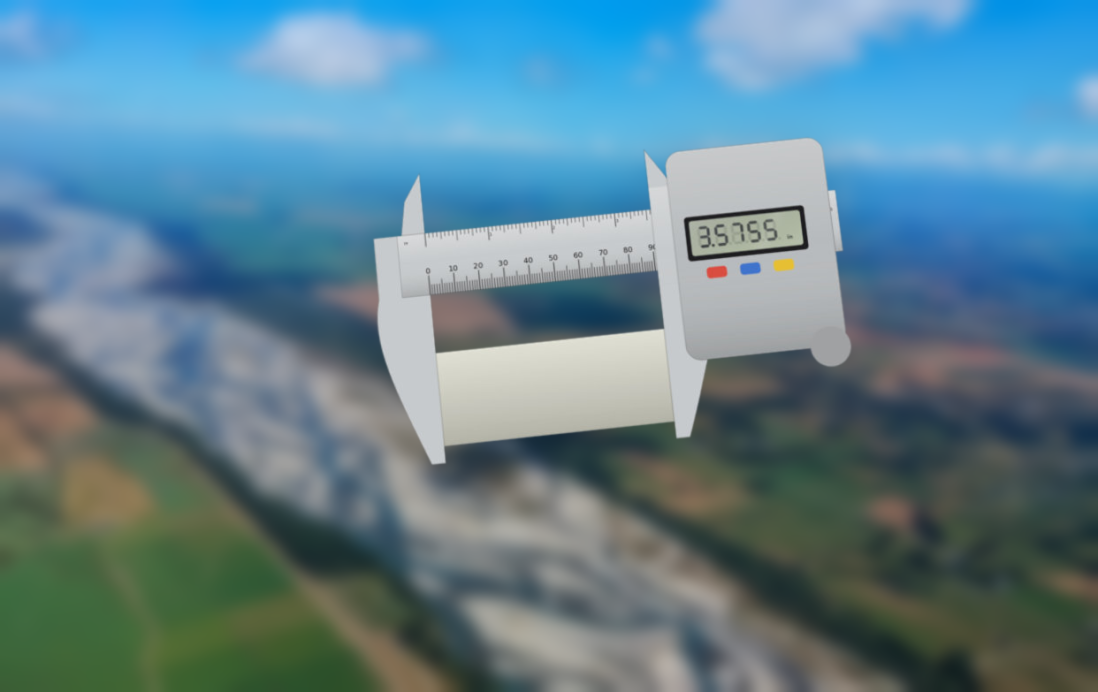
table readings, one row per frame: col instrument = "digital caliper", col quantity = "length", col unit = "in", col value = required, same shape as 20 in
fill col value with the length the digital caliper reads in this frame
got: 3.5755 in
